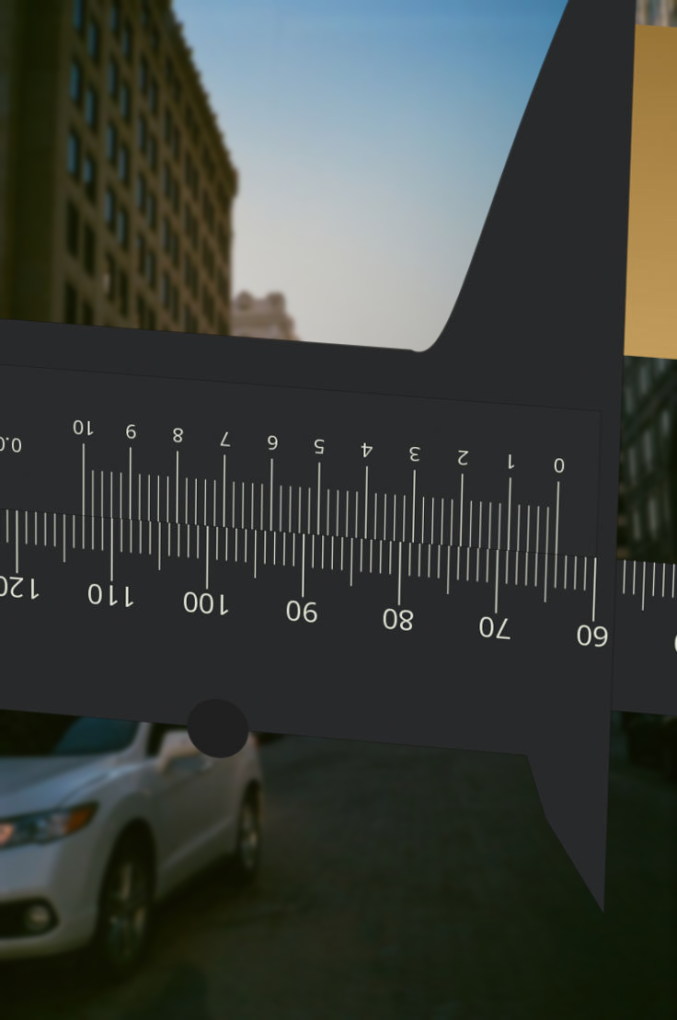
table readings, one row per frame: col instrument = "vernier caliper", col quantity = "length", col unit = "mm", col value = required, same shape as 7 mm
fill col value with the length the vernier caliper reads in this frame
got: 64.0 mm
